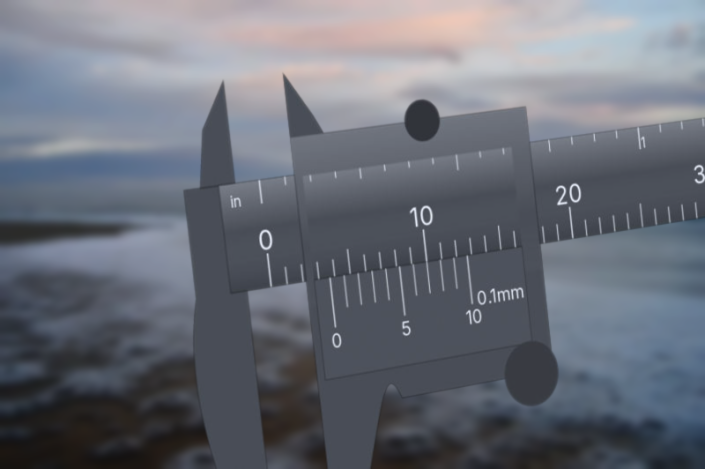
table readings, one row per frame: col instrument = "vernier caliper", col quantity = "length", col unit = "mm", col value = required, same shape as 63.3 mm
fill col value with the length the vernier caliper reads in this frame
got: 3.7 mm
